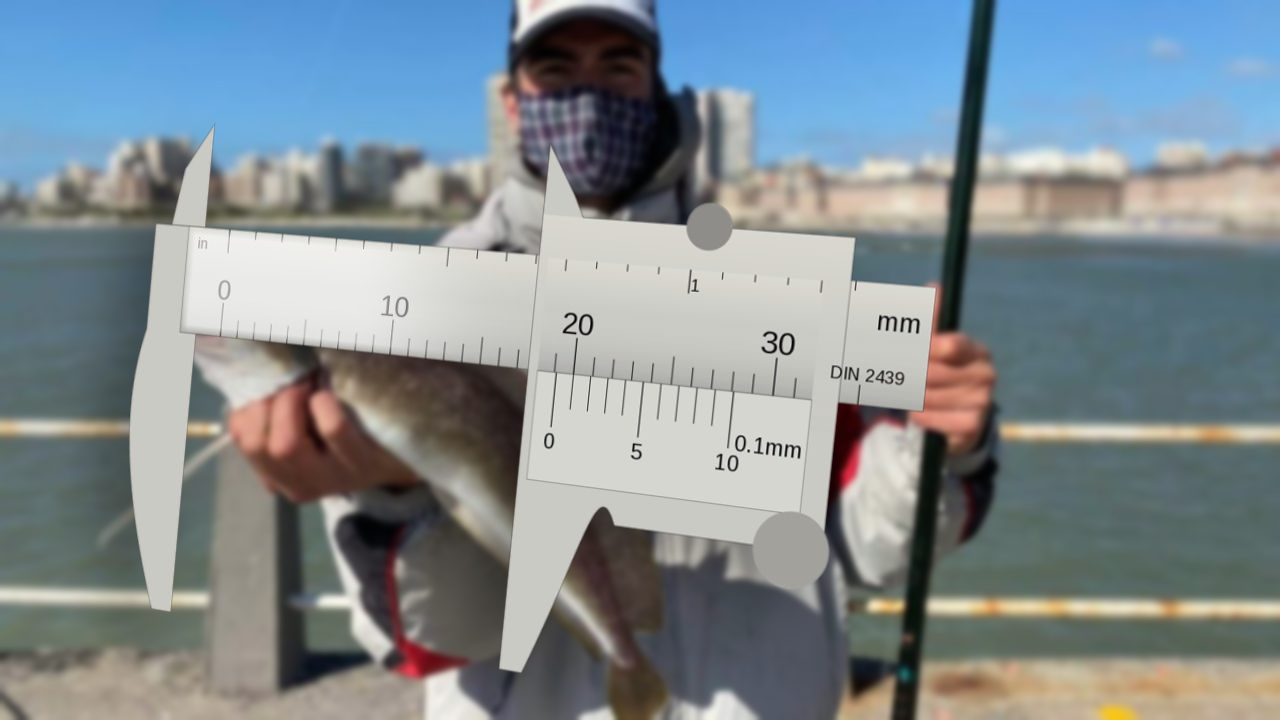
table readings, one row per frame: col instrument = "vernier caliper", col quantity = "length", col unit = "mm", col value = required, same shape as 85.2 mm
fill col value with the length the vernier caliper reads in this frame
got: 19.1 mm
